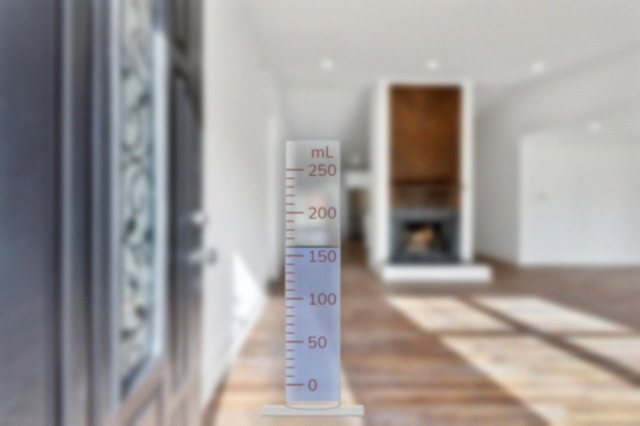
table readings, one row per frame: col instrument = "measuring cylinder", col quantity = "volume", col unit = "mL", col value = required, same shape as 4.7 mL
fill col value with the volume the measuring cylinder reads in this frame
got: 160 mL
